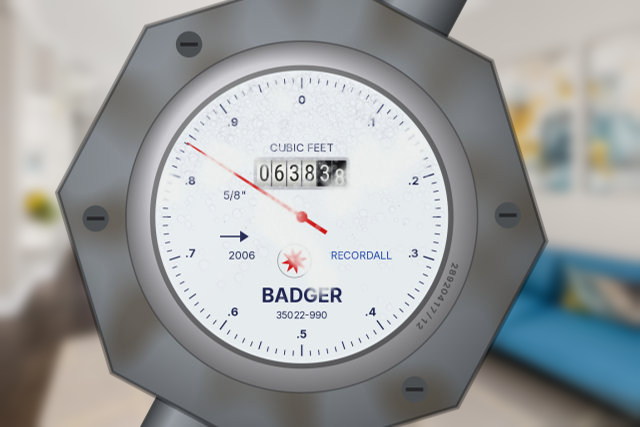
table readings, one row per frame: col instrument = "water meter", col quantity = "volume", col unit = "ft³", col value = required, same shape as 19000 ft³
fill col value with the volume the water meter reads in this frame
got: 63837.84 ft³
